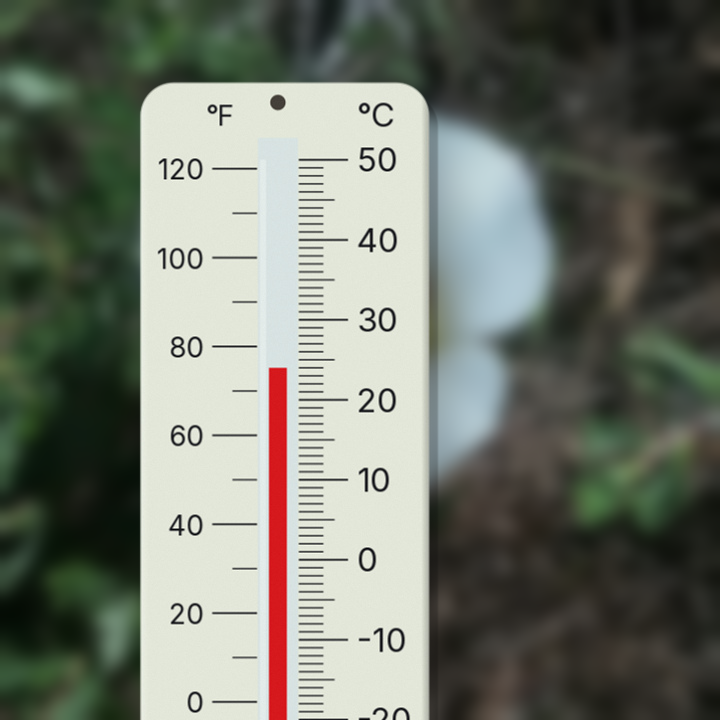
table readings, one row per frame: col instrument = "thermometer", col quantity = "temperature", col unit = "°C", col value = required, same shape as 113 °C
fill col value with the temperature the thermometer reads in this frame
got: 24 °C
